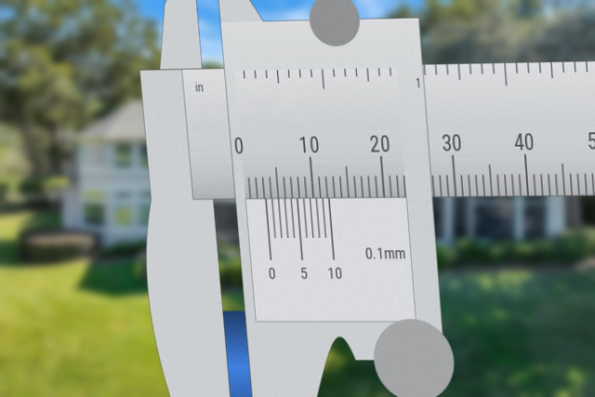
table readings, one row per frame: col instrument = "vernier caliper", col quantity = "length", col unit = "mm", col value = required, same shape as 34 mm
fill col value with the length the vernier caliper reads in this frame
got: 3.2 mm
